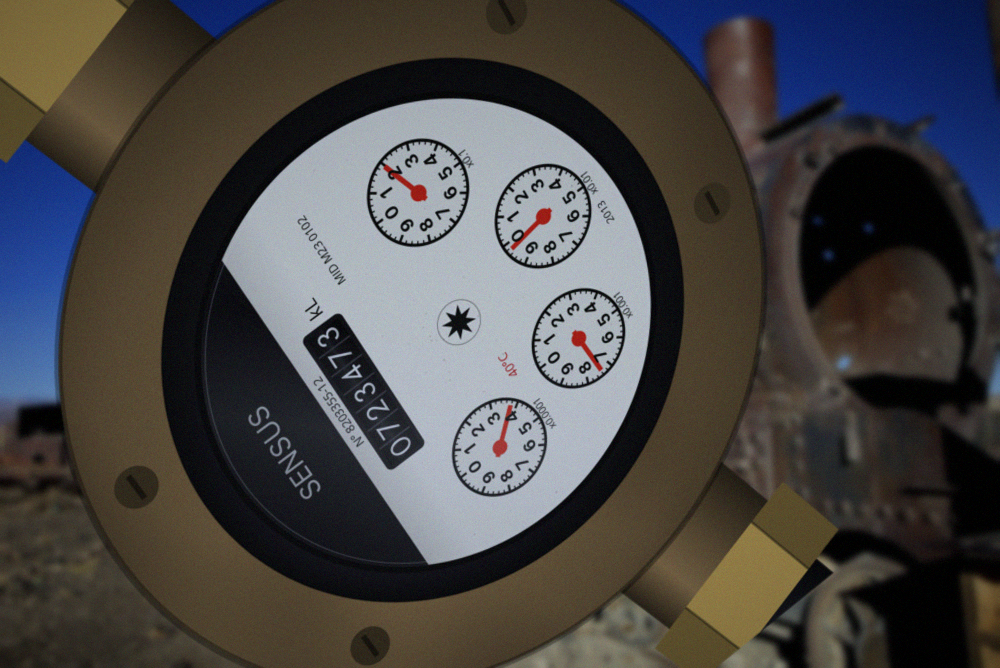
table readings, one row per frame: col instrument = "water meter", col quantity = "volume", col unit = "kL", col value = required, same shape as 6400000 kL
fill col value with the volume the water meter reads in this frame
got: 723473.1973 kL
